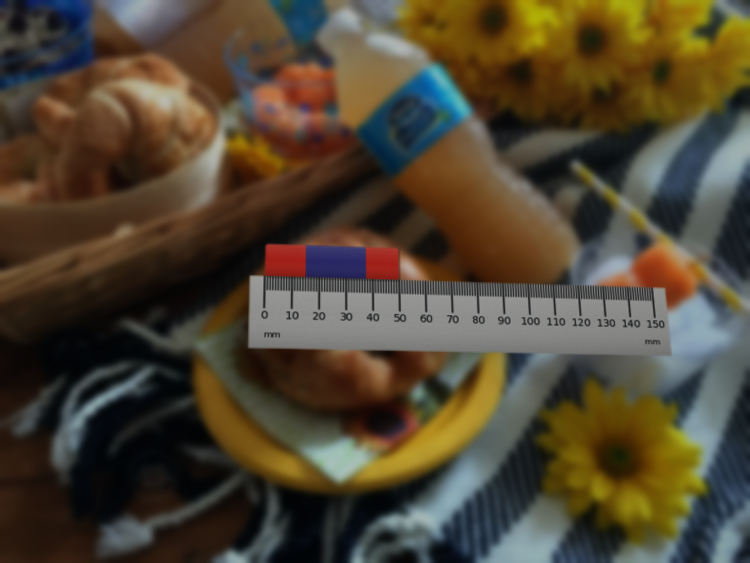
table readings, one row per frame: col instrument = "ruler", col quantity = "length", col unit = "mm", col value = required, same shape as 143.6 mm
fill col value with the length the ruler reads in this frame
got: 50 mm
